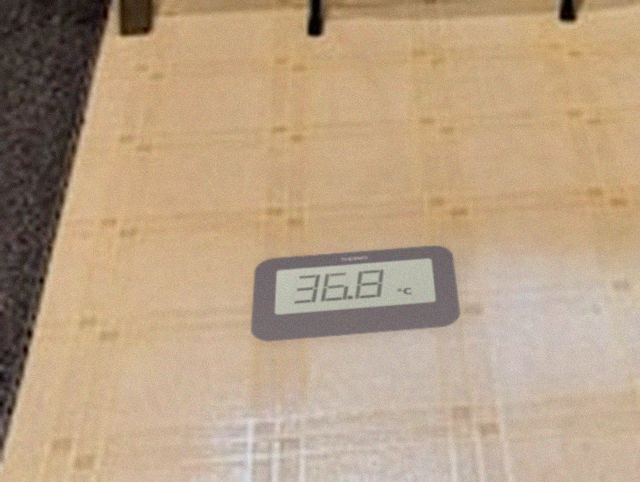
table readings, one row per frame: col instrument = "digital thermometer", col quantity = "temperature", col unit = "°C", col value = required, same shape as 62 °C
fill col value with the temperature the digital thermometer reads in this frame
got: 36.8 °C
